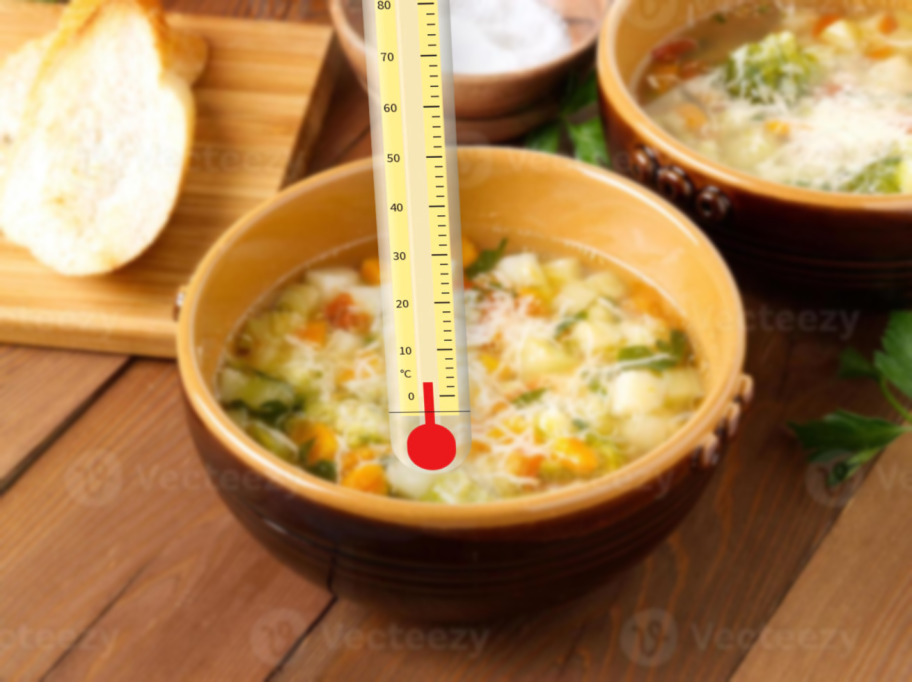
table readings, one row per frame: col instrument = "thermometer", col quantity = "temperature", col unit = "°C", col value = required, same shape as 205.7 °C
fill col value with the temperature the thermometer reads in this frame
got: 3 °C
